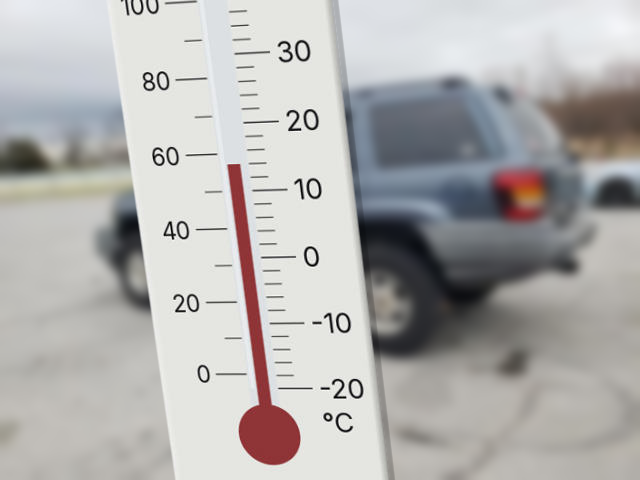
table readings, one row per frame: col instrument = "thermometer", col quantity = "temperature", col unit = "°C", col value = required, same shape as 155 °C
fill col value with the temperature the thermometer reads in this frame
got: 14 °C
